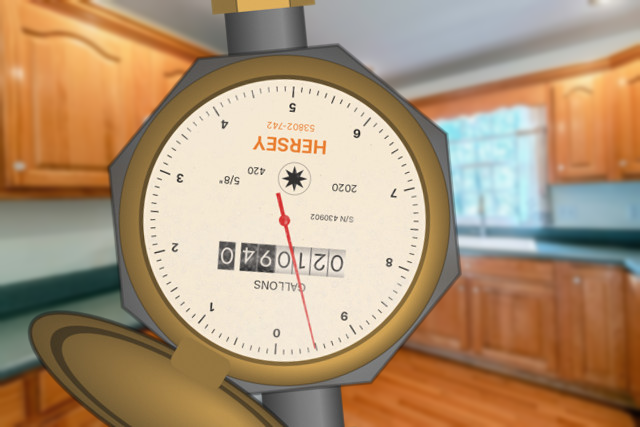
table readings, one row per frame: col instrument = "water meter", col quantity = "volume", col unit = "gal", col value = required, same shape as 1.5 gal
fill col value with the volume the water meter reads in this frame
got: 210939.5 gal
